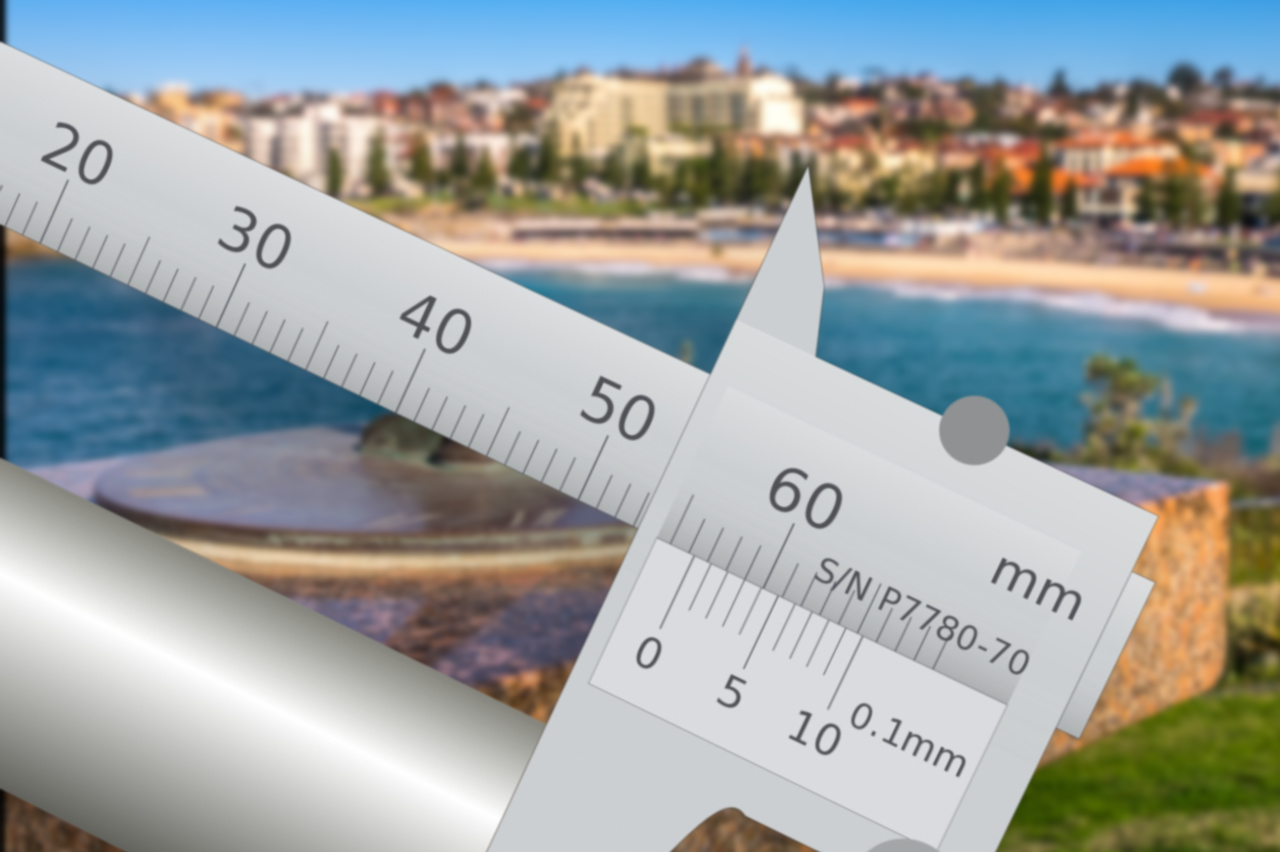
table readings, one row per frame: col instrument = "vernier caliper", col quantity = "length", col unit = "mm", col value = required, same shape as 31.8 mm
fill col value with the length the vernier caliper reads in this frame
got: 56.3 mm
